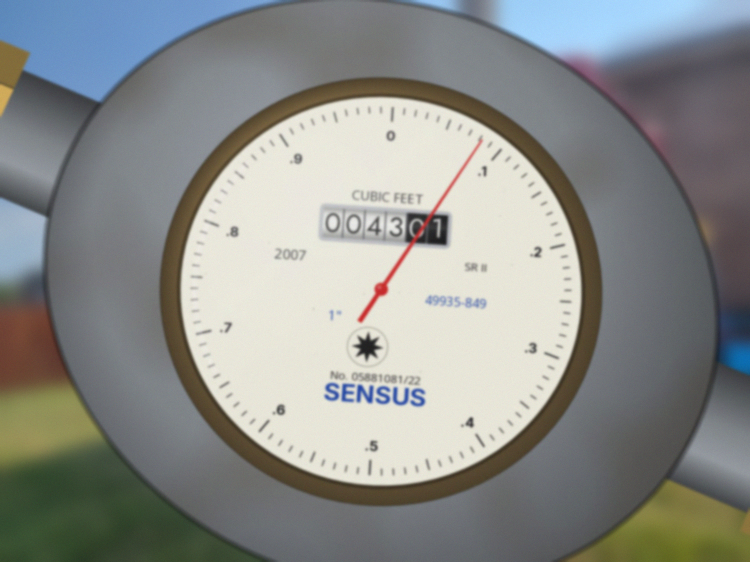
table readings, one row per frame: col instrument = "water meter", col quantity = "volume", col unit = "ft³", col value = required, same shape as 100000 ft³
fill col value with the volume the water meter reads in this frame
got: 4301.08 ft³
